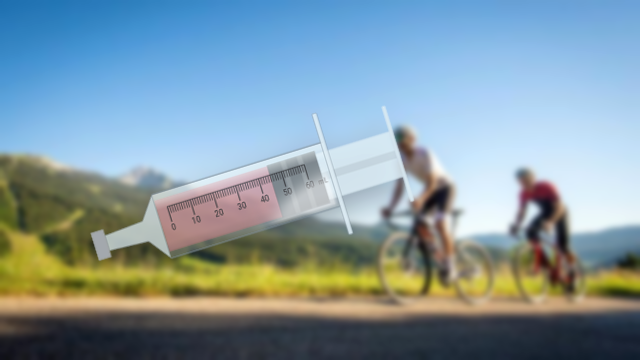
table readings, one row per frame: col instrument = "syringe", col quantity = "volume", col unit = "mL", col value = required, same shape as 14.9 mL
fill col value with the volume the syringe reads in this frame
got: 45 mL
